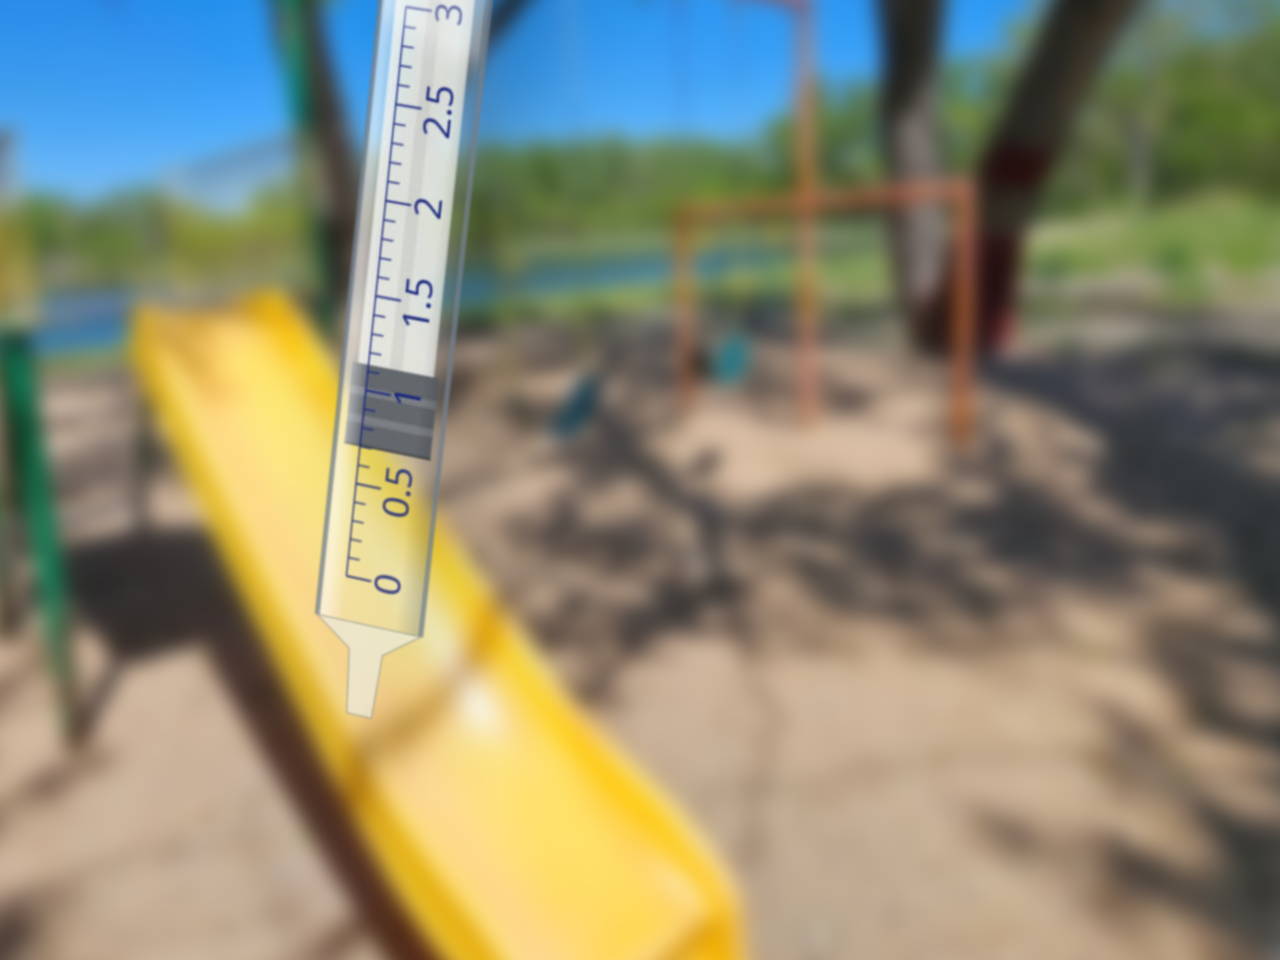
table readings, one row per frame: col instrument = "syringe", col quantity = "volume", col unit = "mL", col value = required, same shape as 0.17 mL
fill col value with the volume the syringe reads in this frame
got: 0.7 mL
